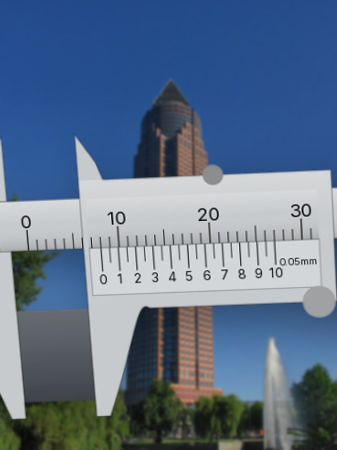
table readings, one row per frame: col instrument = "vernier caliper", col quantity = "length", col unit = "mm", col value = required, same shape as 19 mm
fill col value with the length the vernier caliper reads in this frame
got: 8.0 mm
